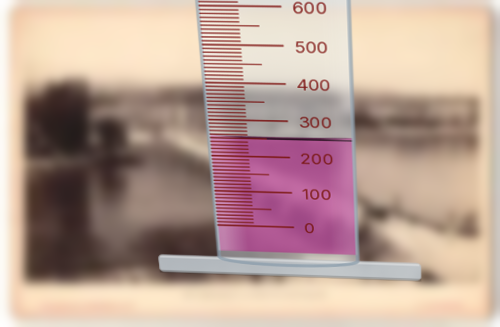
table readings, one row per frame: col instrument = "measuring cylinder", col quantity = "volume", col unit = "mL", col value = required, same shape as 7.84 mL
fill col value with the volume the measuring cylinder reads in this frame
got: 250 mL
